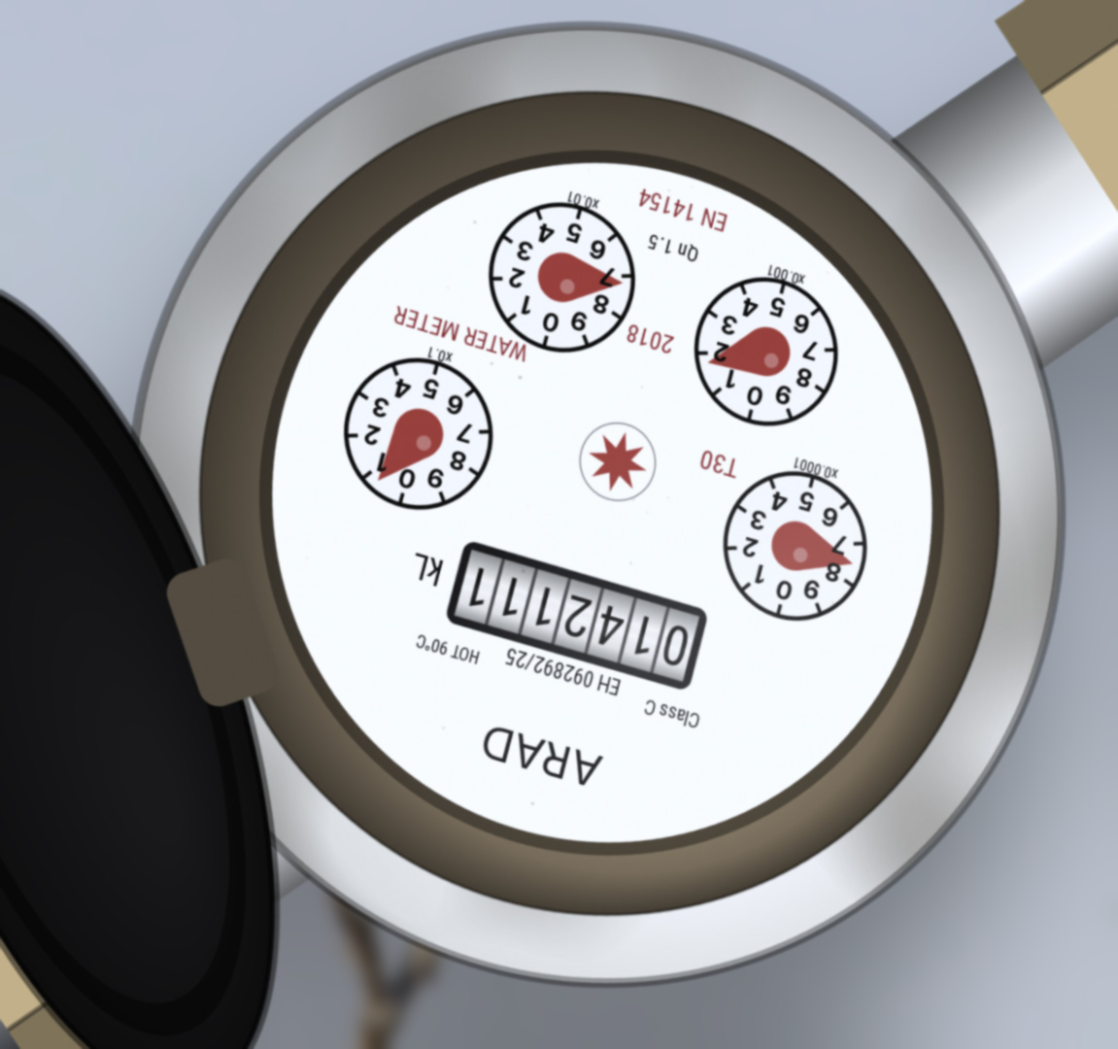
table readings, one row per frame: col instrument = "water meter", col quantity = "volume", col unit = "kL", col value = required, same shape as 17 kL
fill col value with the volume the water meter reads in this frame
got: 142111.0717 kL
